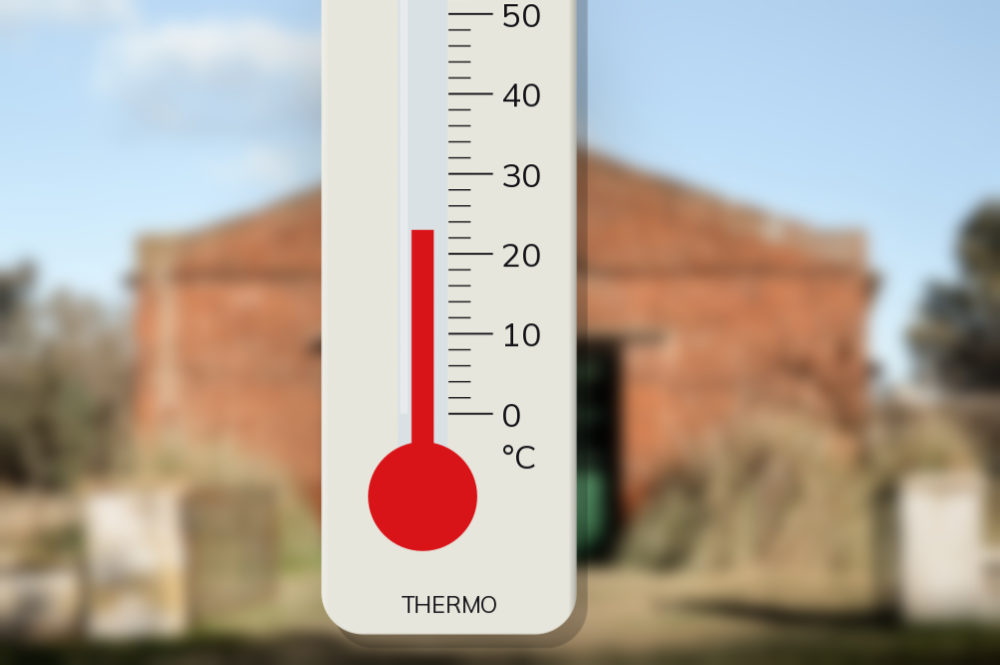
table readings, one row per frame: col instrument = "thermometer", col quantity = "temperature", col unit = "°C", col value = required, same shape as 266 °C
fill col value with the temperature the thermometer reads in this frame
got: 23 °C
